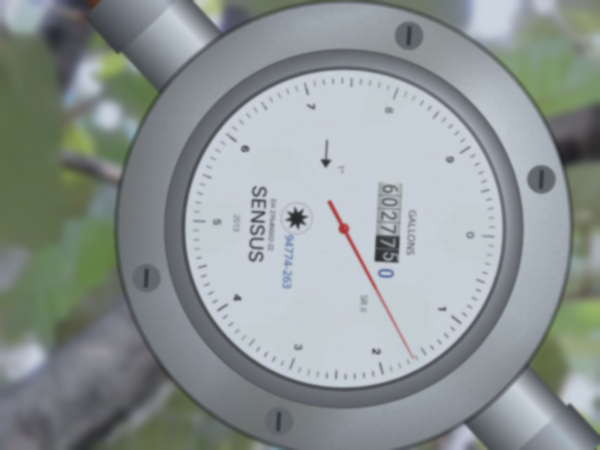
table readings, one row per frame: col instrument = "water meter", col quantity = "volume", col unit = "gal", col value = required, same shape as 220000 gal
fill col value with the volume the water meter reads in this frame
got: 6027751.6 gal
